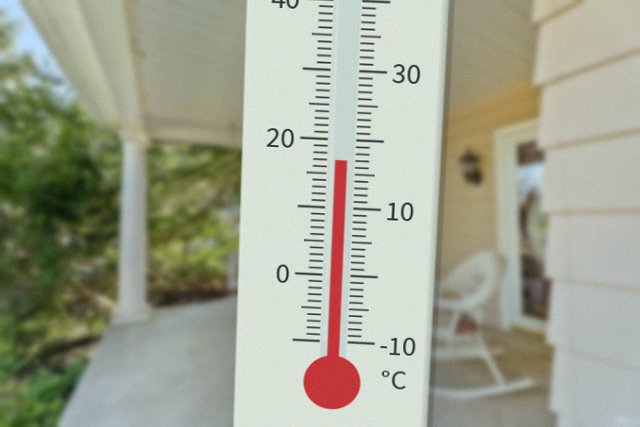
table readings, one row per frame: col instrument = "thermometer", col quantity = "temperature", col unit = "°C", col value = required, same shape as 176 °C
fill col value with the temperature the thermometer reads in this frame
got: 17 °C
